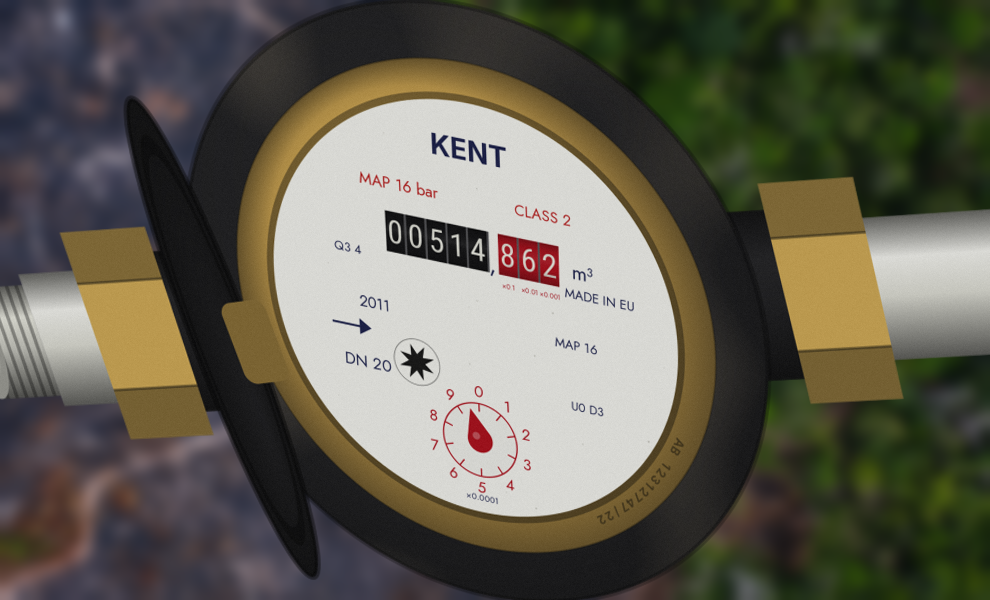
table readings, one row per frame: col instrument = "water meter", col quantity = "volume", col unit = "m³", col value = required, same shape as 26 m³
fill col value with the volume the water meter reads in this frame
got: 514.8619 m³
